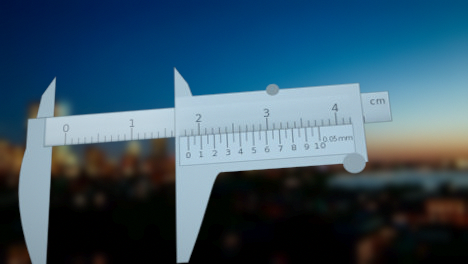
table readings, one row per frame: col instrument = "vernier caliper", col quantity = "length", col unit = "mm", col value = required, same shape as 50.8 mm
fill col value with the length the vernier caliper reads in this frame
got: 18.4 mm
